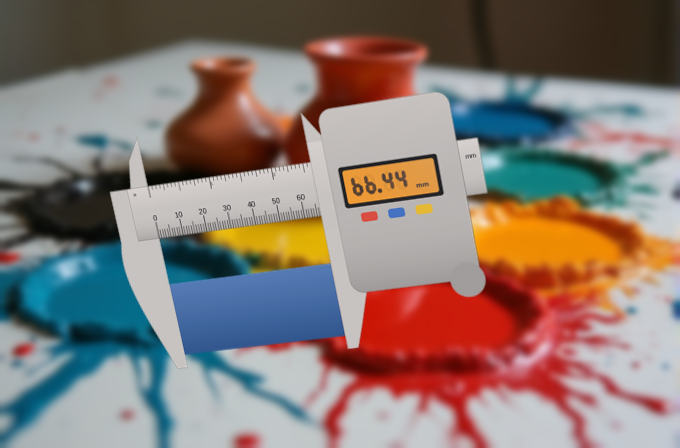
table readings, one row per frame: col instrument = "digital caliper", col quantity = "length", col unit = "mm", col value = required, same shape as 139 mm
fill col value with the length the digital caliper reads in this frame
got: 66.44 mm
